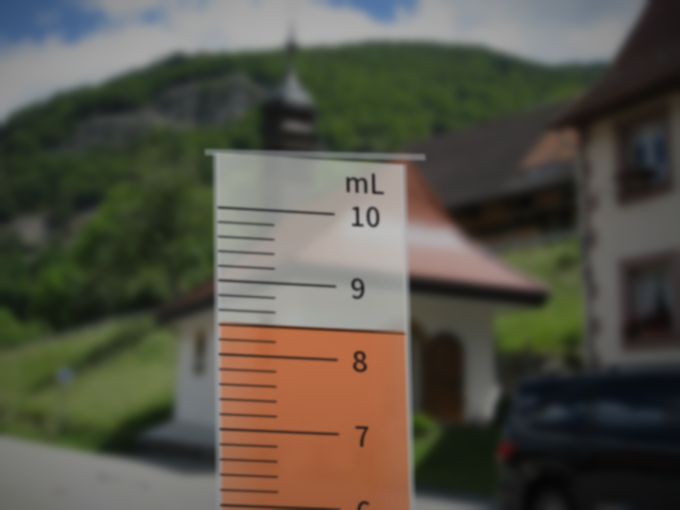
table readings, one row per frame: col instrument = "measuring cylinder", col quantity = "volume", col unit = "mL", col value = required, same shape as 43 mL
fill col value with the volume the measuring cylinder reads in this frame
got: 8.4 mL
